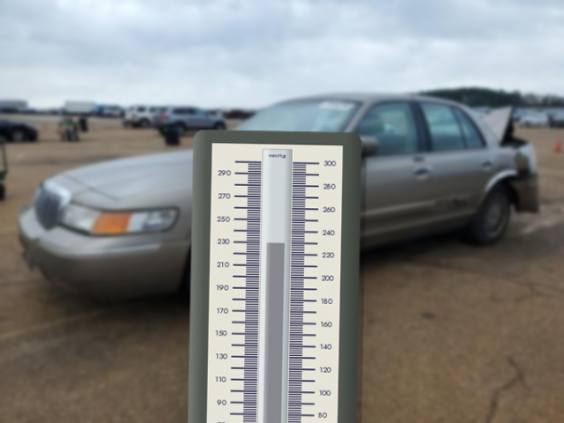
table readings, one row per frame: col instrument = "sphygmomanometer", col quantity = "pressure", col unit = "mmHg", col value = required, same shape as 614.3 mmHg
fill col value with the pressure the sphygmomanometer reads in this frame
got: 230 mmHg
